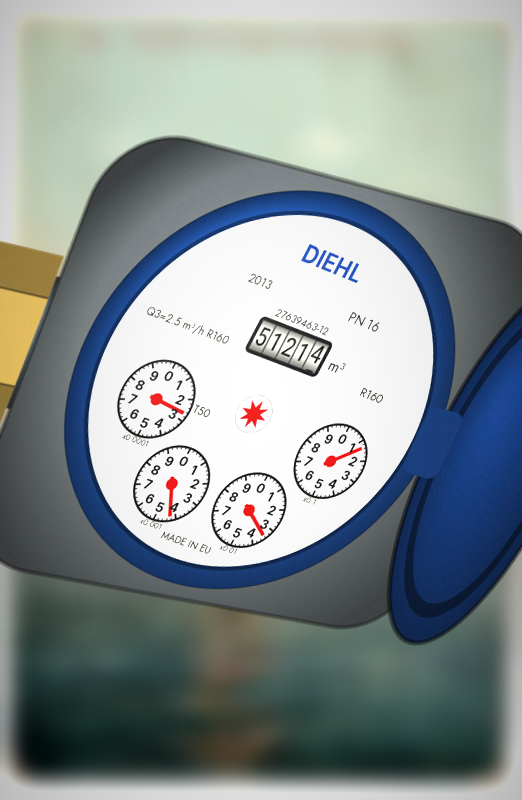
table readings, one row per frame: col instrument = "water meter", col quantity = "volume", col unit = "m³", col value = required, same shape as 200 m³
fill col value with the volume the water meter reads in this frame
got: 51214.1342 m³
